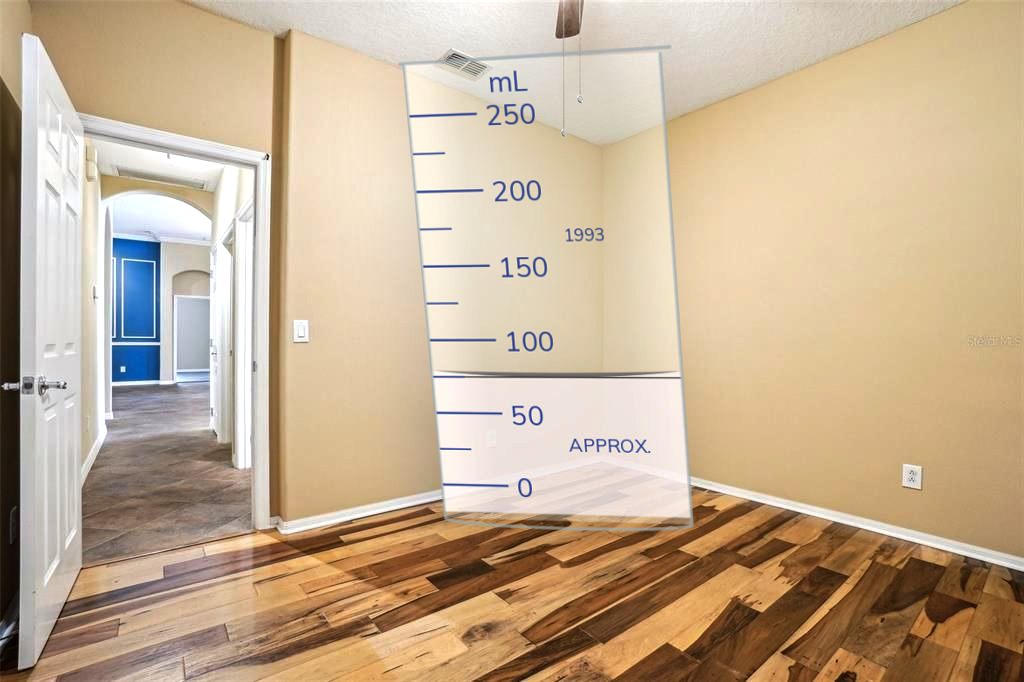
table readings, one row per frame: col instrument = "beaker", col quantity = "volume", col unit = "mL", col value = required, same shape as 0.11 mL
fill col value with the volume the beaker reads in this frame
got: 75 mL
